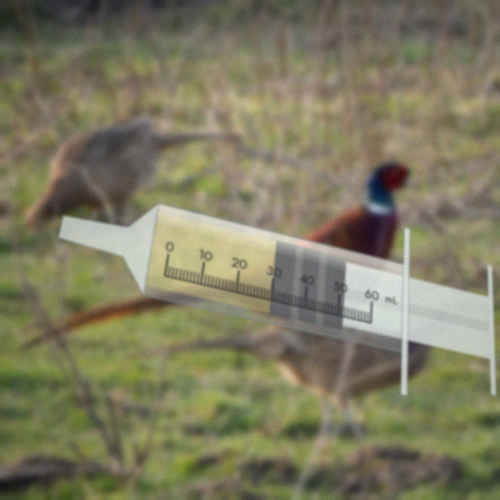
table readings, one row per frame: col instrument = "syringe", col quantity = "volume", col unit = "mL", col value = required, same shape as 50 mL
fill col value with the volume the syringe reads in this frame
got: 30 mL
